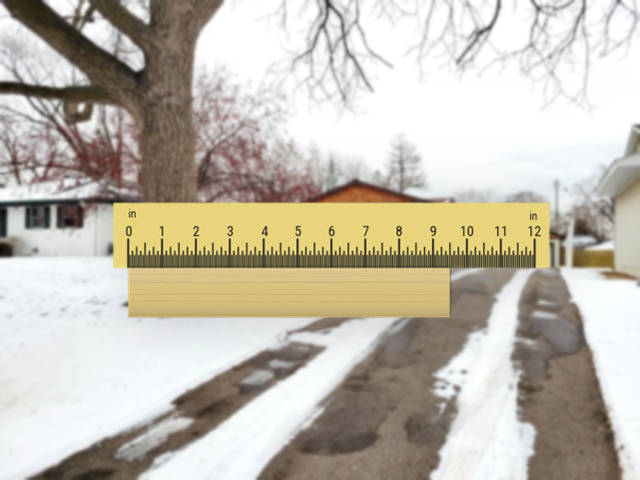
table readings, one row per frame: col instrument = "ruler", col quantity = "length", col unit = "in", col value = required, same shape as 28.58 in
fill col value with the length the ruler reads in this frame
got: 9.5 in
